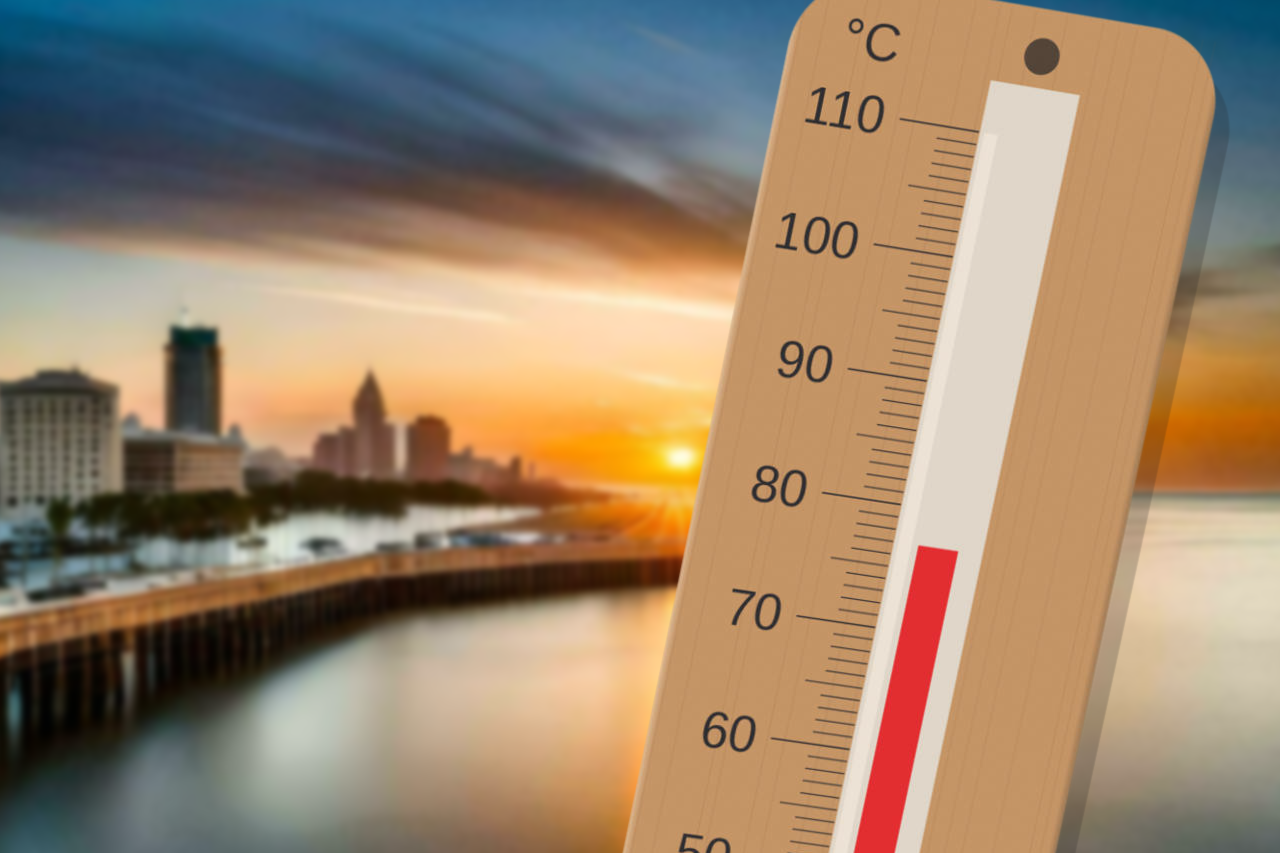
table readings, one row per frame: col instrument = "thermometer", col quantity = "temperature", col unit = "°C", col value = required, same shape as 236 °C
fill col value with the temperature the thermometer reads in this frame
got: 77 °C
